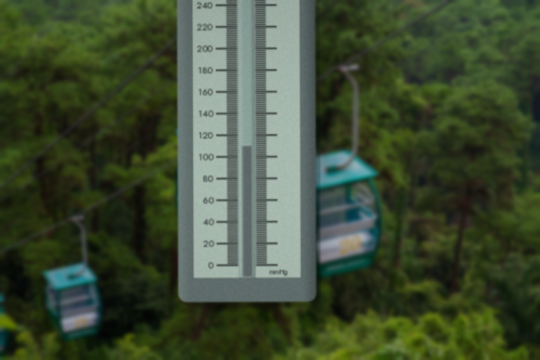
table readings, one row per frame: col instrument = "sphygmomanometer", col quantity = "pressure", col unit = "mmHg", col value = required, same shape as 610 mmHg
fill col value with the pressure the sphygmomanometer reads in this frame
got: 110 mmHg
